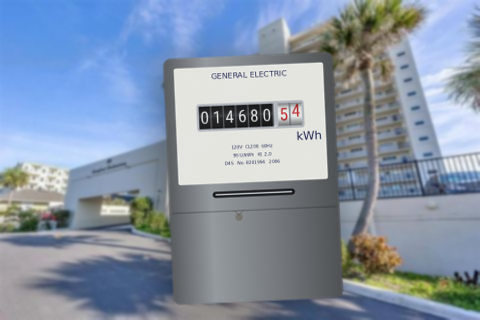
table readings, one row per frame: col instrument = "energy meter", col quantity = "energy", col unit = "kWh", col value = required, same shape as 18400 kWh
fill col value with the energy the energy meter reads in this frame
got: 14680.54 kWh
